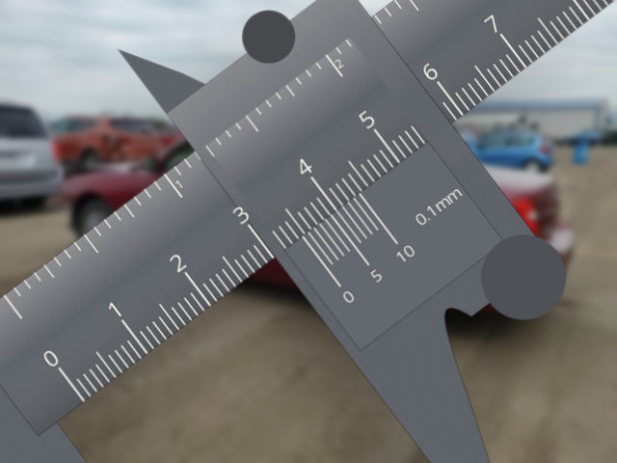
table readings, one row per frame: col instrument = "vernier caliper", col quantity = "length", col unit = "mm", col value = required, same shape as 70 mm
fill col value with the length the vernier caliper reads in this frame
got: 34.6 mm
